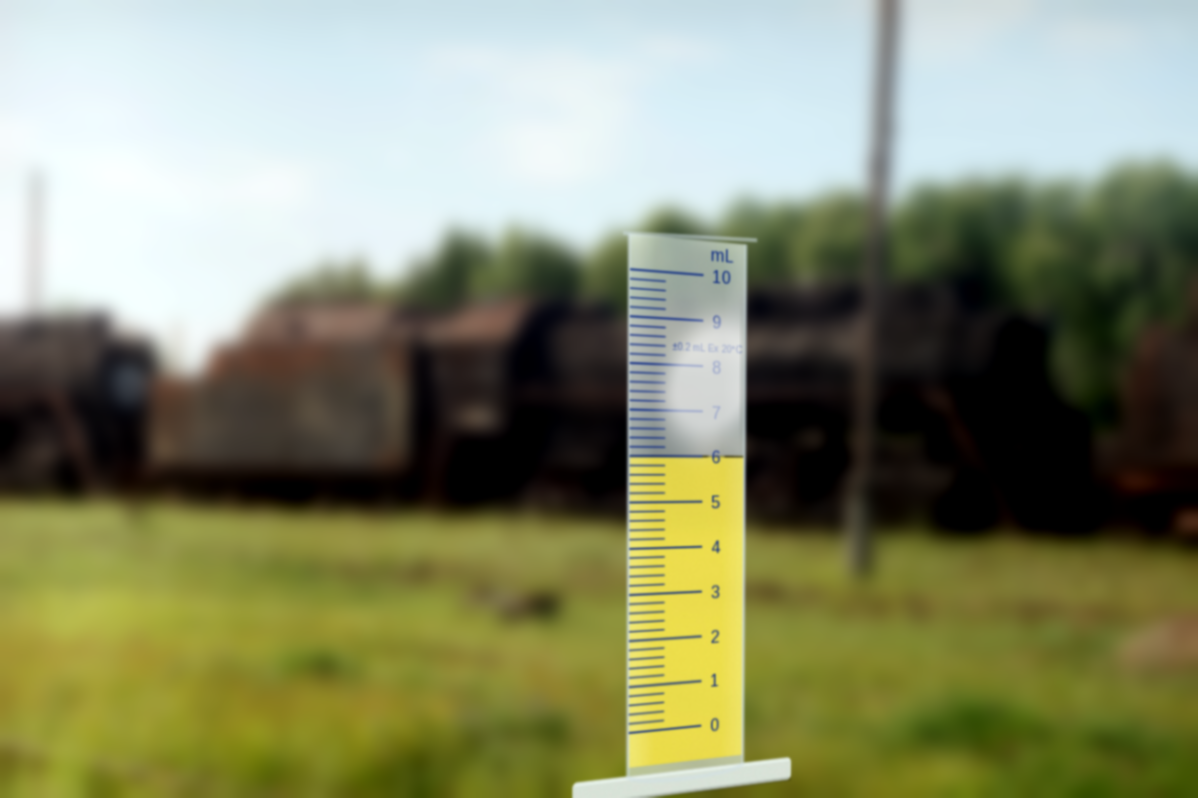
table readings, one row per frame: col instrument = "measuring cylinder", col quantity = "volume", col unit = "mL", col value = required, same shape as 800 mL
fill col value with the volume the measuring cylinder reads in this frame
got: 6 mL
